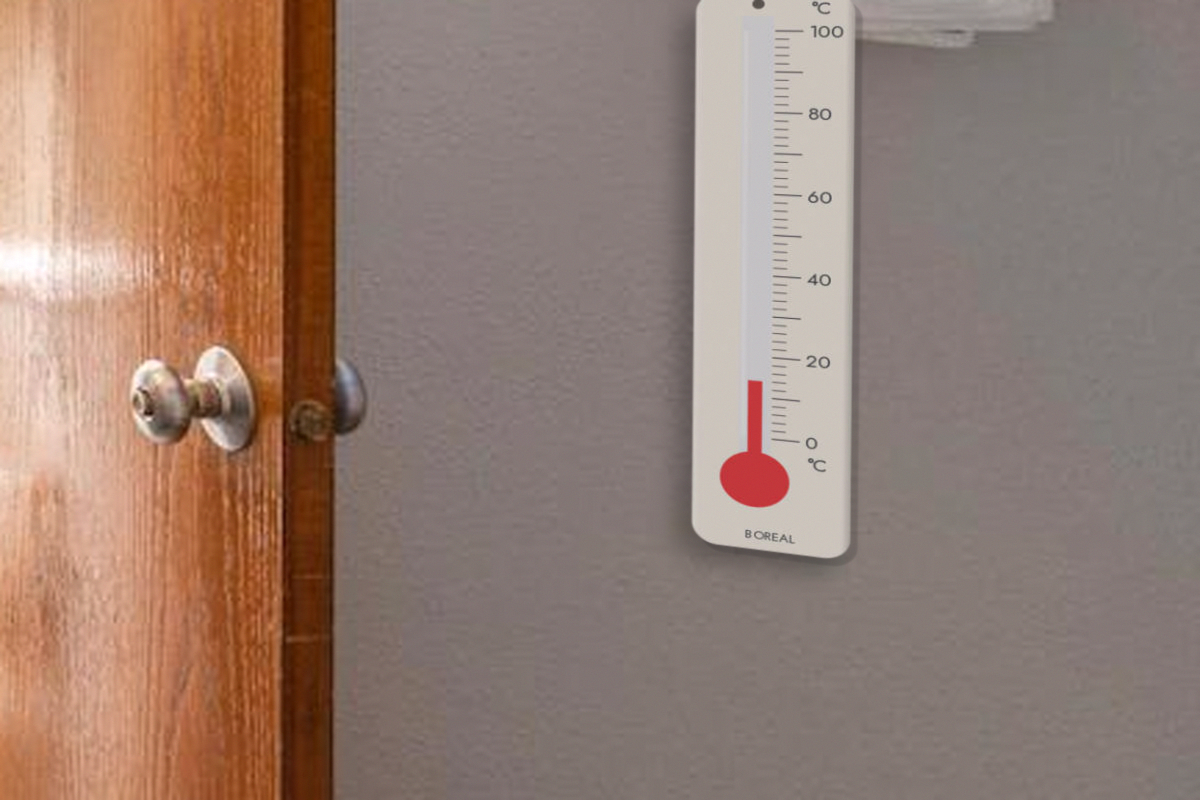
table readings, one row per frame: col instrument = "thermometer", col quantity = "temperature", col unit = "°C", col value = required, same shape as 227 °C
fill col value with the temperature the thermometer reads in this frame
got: 14 °C
